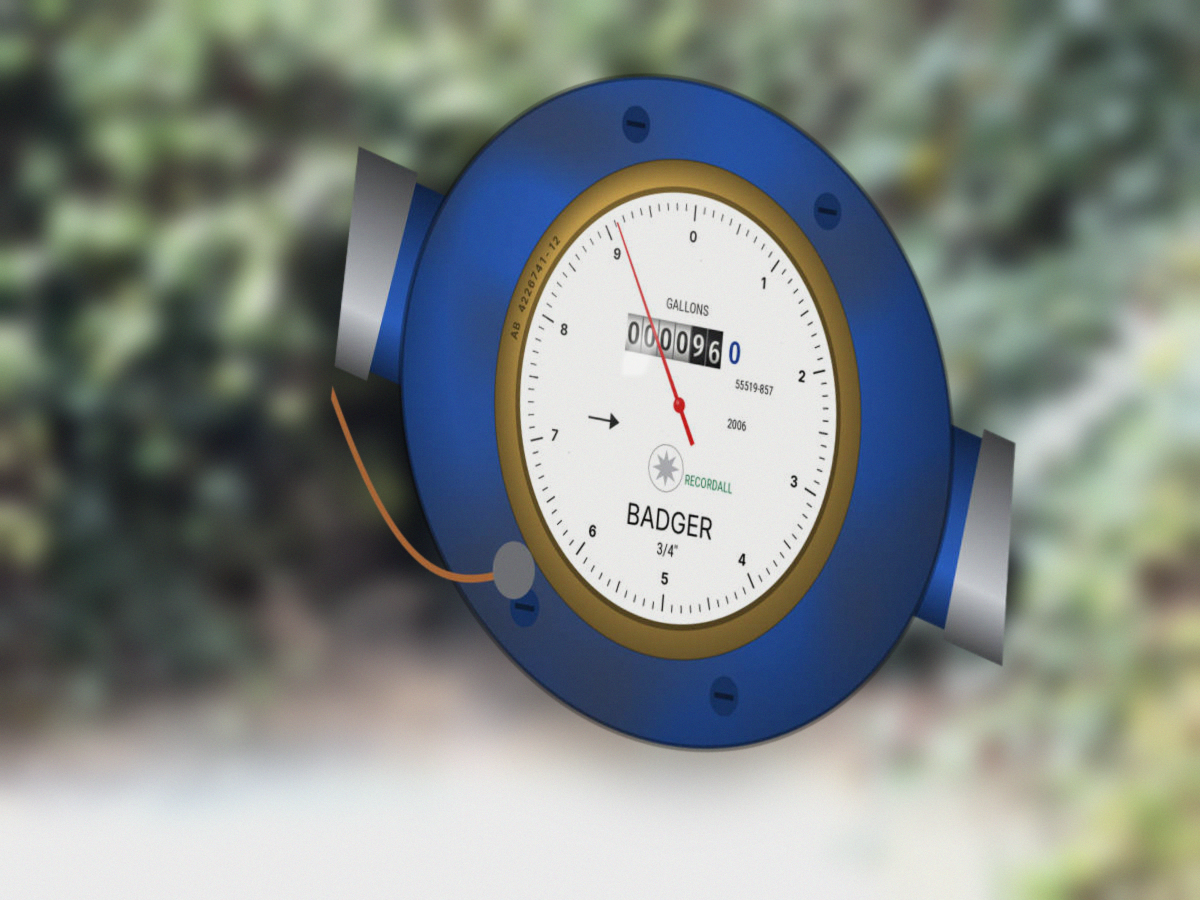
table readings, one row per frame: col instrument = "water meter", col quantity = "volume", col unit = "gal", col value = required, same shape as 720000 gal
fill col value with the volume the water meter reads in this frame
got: 959.1 gal
